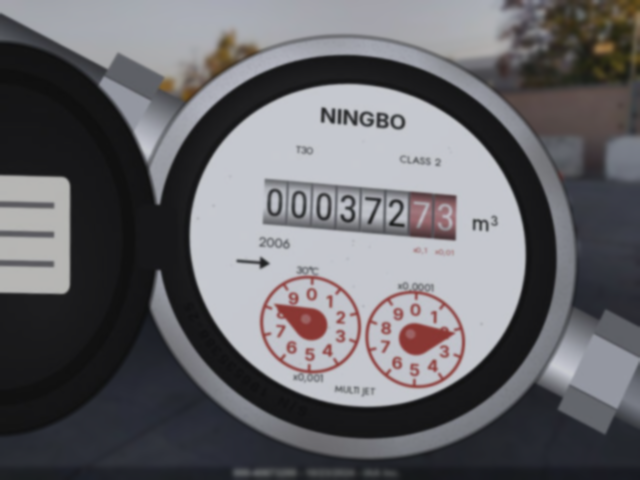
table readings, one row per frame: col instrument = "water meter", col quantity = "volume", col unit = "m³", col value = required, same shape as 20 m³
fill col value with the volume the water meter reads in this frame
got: 372.7382 m³
